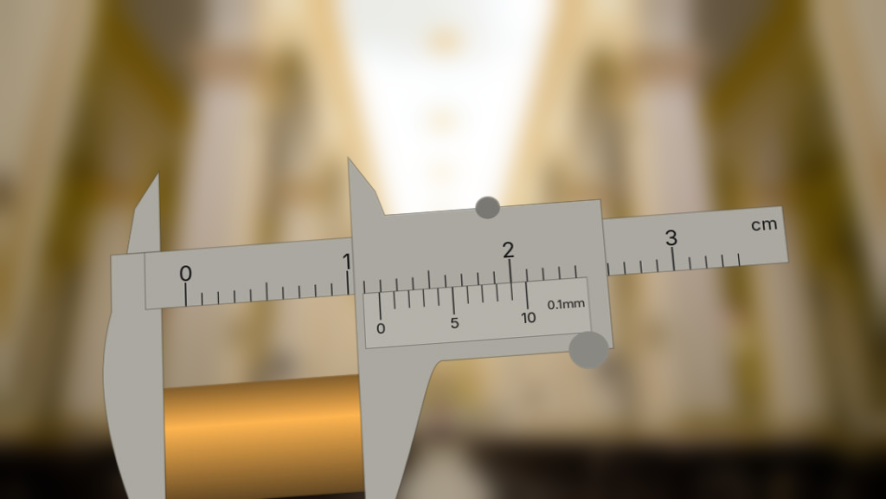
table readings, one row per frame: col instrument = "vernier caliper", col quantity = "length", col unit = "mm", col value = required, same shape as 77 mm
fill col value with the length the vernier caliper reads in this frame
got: 11.9 mm
